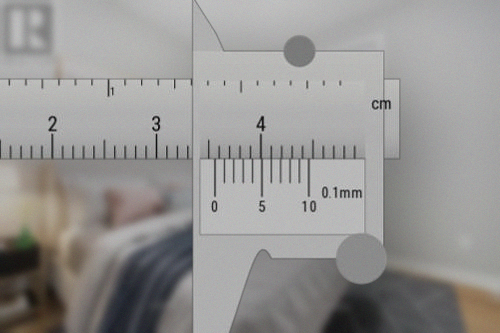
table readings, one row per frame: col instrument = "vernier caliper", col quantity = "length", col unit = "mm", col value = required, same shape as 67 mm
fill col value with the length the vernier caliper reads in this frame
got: 35.6 mm
